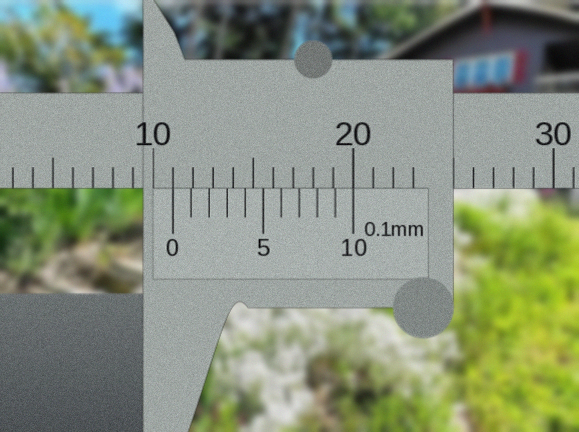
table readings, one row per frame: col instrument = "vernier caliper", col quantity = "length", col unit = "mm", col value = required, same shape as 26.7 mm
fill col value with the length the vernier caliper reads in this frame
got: 11.0 mm
